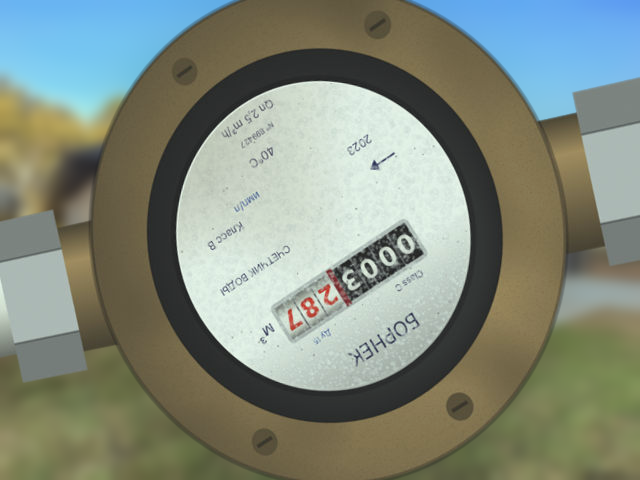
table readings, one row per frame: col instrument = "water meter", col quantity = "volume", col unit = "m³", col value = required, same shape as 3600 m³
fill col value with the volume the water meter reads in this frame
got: 3.287 m³
